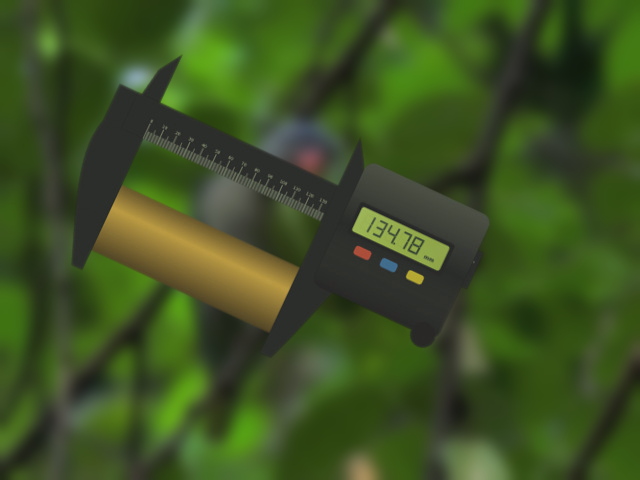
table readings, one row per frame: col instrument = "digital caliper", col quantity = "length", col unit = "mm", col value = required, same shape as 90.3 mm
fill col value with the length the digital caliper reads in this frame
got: 134.78 mm
